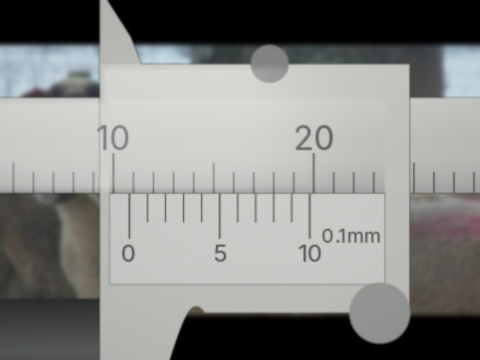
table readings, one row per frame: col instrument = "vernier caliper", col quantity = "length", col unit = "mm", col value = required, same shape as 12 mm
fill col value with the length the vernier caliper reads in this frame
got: 10.8 mm
